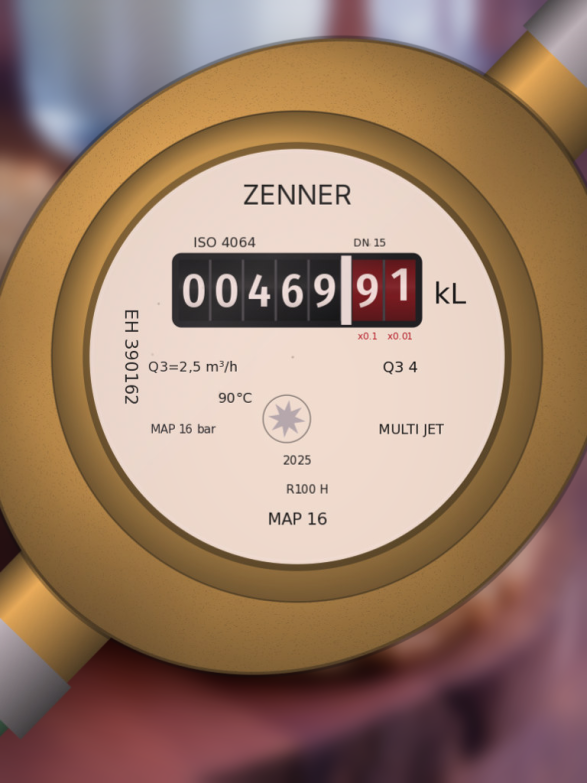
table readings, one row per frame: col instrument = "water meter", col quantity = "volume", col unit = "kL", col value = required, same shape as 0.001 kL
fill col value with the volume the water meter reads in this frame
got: 469.91 kL
